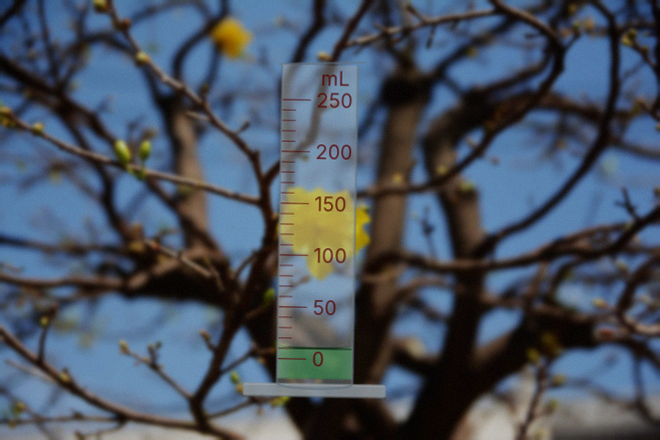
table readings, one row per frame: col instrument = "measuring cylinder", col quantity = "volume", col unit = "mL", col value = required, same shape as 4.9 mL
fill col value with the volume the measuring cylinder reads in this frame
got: 10 mL
